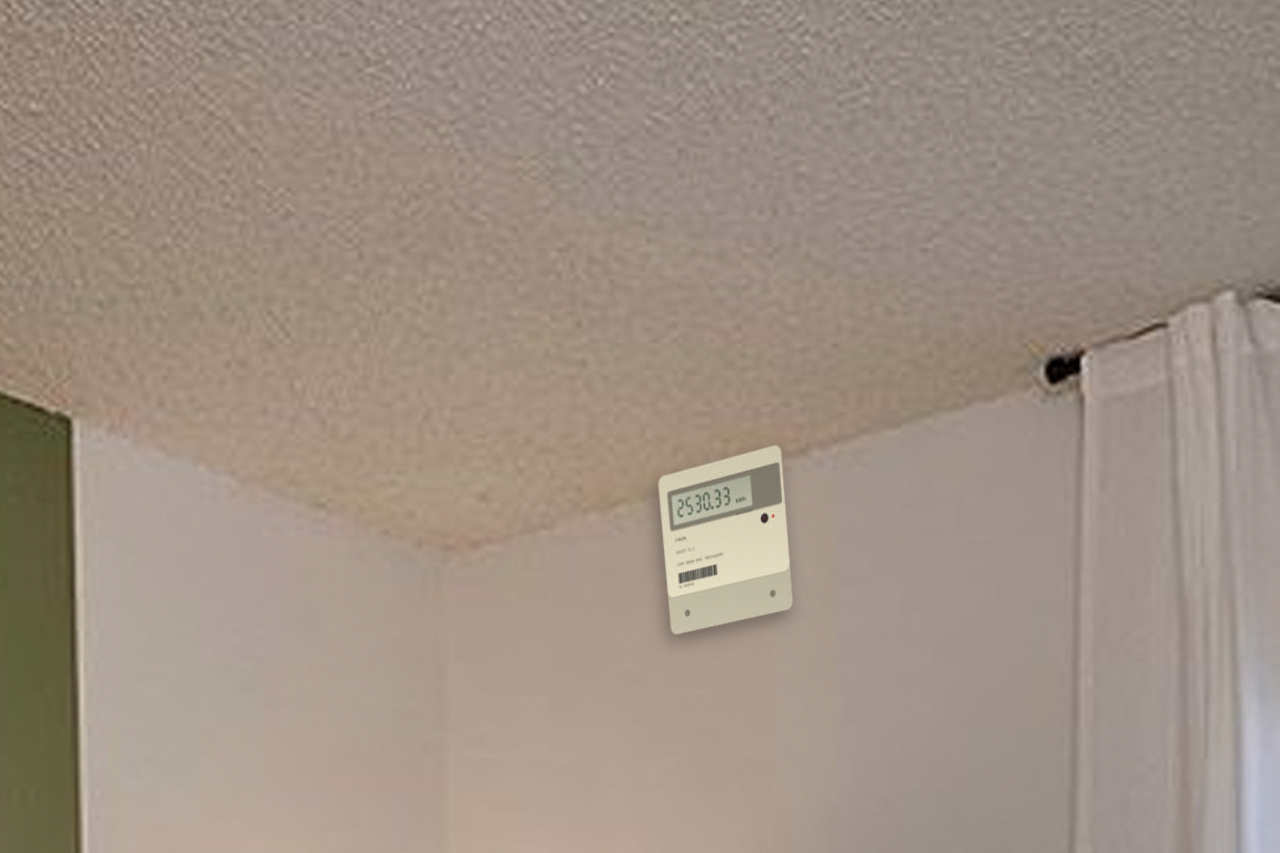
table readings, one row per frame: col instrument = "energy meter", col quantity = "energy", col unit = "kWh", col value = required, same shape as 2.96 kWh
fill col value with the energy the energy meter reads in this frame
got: 2530.33 kWh
